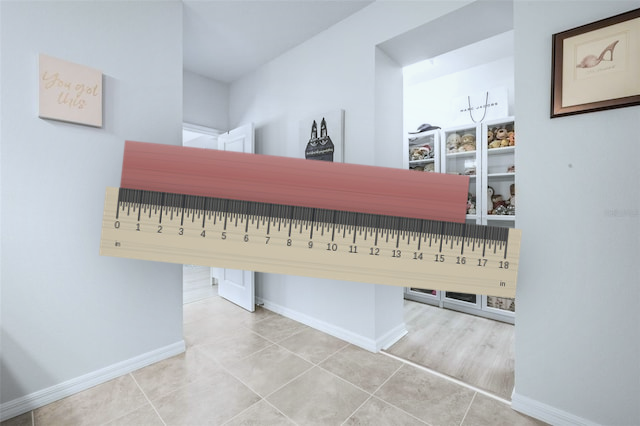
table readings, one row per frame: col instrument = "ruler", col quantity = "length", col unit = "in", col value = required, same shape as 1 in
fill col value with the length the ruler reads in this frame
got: 16 in
